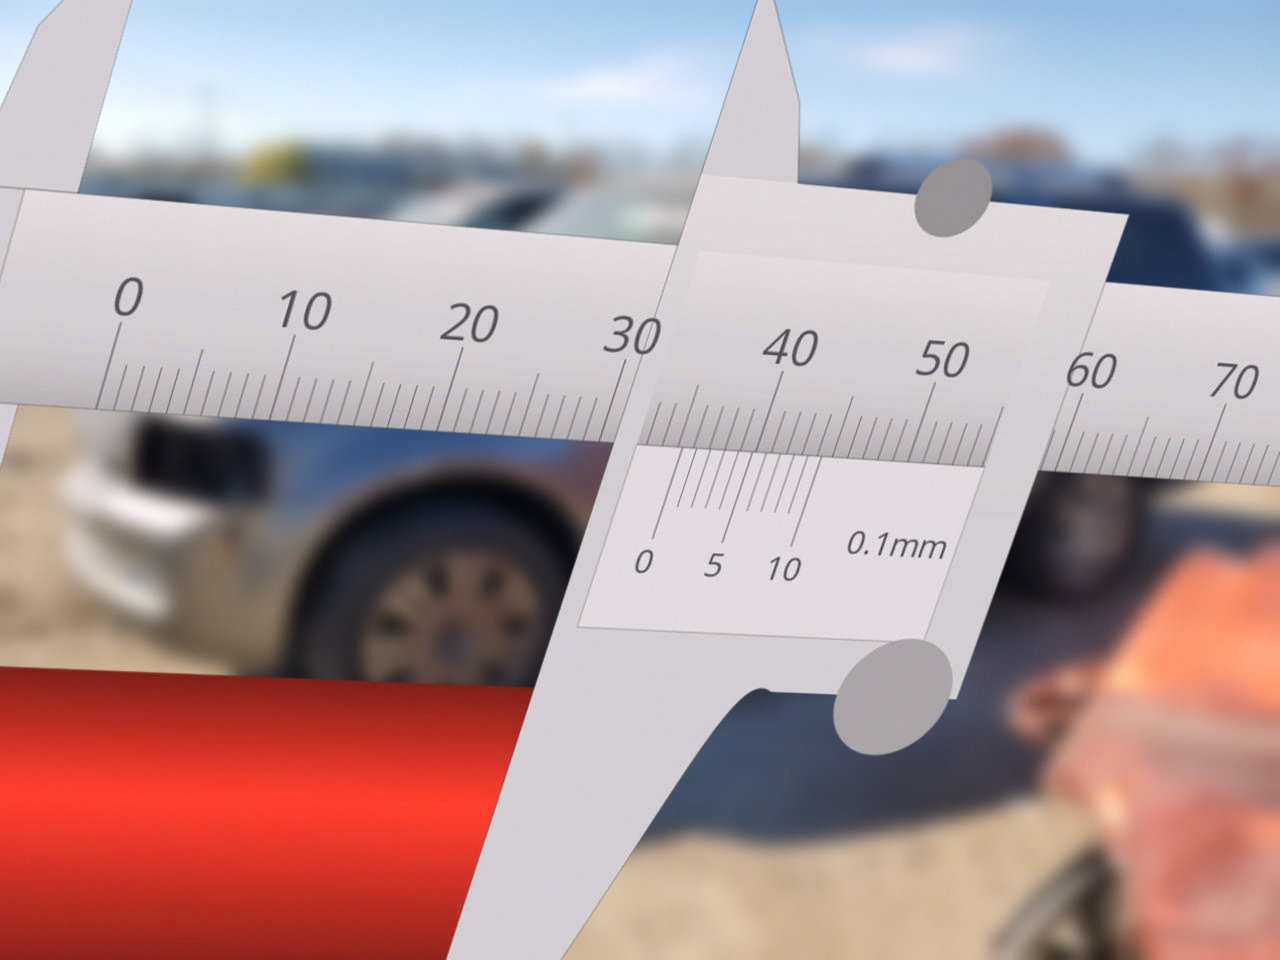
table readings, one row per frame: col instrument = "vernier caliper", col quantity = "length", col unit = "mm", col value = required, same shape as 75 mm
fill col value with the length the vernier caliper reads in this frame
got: 35.3 mm
